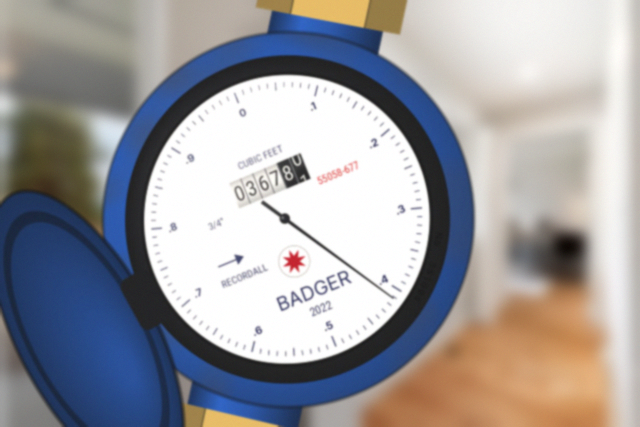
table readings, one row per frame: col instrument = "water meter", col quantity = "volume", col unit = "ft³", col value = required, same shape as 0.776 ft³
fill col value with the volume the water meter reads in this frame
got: 36780.41 ft³
